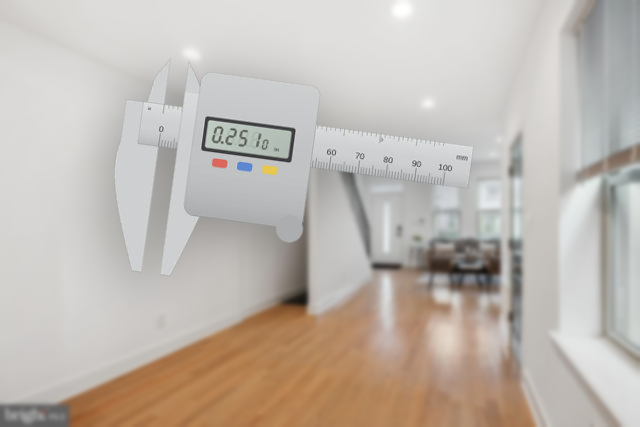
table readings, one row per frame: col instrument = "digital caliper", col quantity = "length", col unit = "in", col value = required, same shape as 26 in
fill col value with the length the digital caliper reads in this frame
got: 0.2510 in
